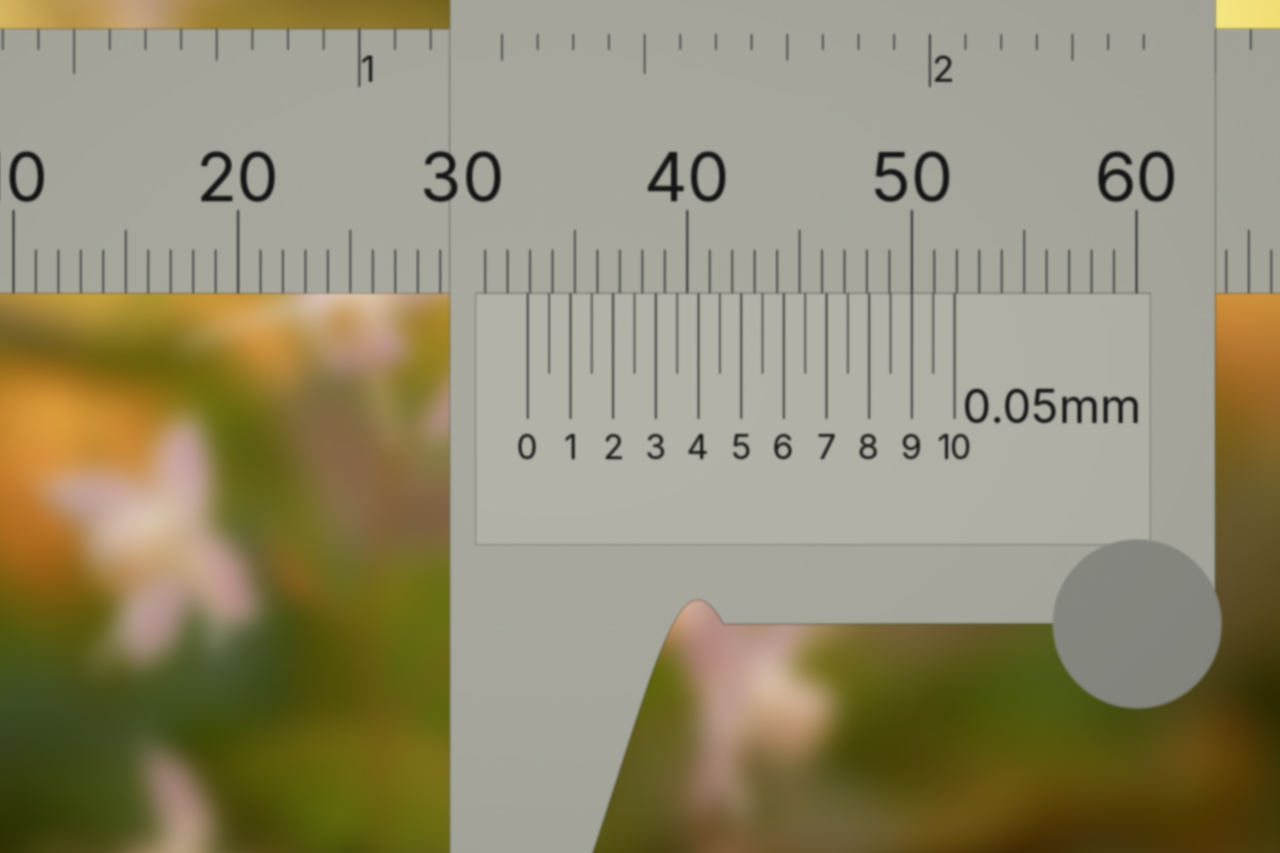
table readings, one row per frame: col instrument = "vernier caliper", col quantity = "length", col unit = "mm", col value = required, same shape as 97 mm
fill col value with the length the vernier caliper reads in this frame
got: 32.9 mm
